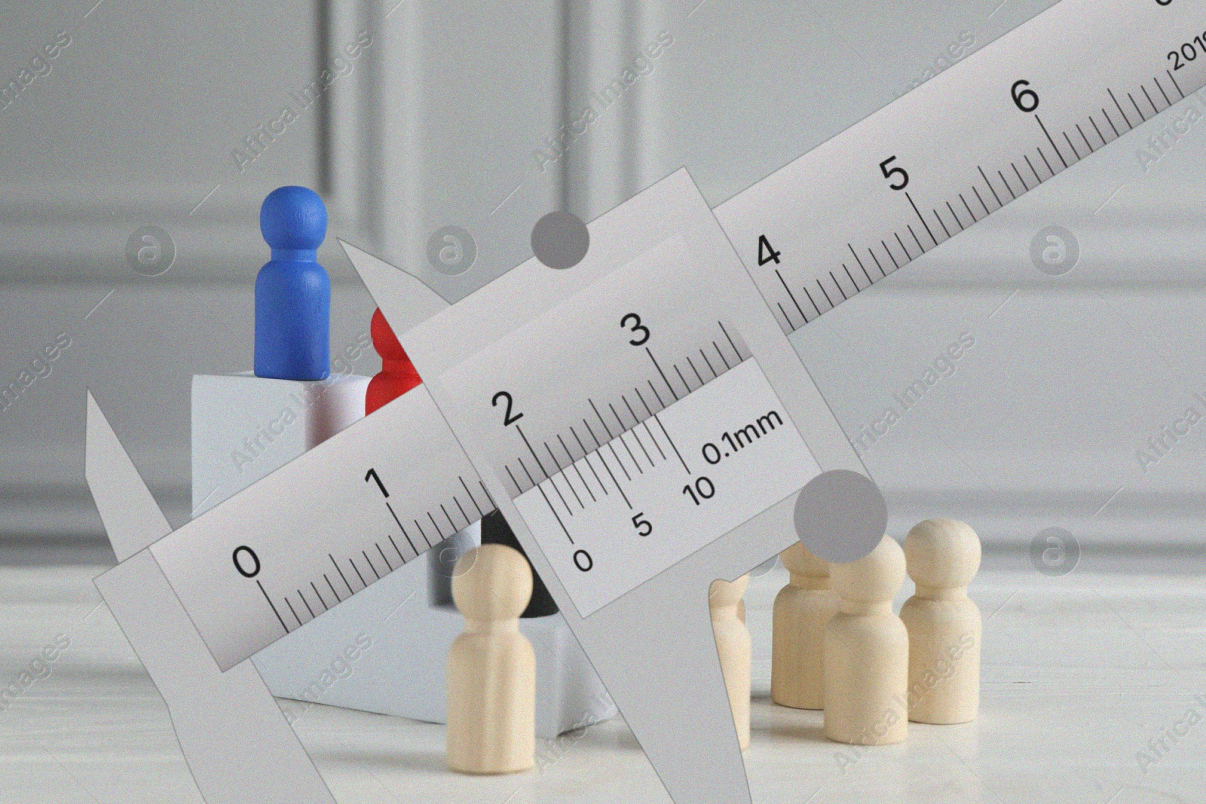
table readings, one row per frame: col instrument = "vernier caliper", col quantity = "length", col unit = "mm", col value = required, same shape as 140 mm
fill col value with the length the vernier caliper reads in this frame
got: 19.2 mm
